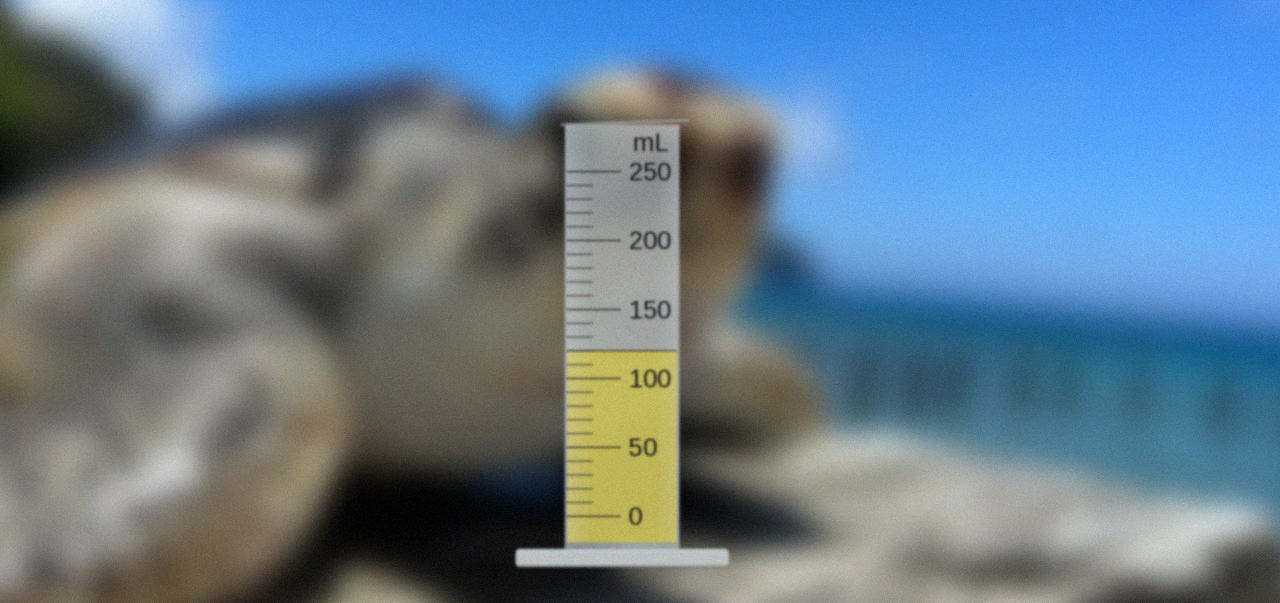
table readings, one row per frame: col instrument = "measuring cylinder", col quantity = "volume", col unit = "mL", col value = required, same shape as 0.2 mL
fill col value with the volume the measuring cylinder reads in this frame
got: 120 mL
